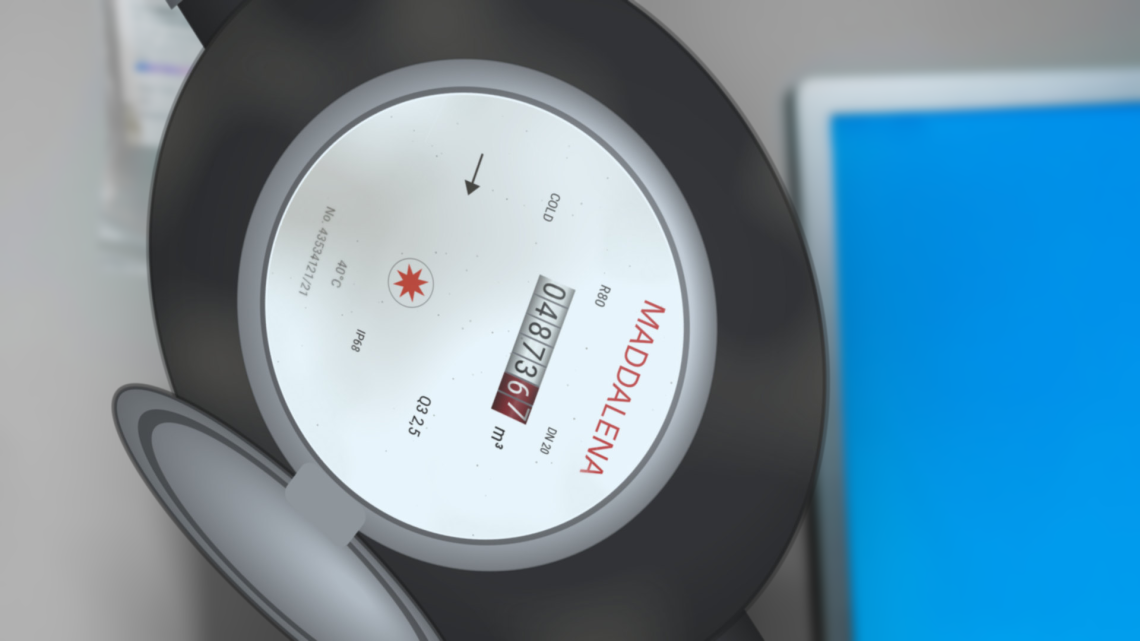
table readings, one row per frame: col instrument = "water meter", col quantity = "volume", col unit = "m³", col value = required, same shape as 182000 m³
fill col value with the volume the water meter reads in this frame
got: 4873.67 m³
